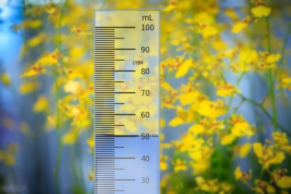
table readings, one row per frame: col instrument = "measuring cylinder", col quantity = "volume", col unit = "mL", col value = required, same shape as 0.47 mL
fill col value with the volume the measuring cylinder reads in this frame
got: 50 mL
